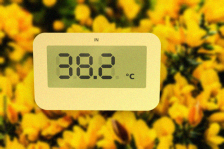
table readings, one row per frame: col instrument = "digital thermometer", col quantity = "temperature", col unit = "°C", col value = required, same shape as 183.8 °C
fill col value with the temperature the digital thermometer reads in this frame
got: 38.2 °C
